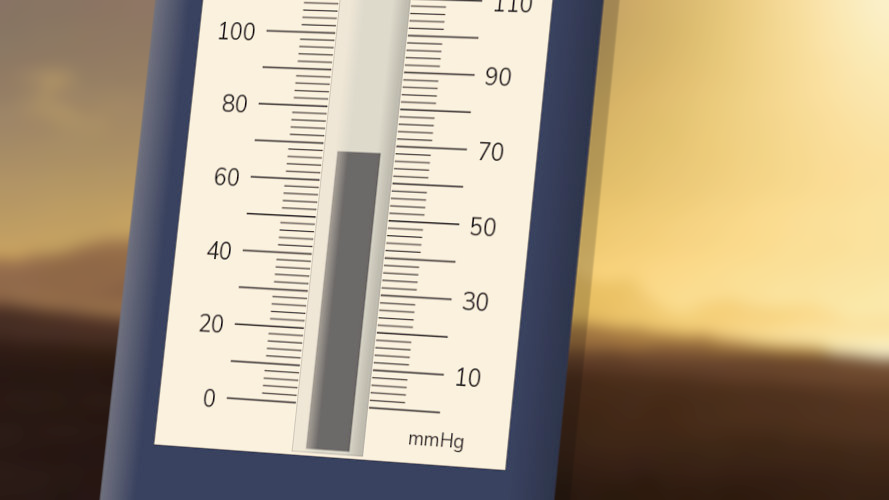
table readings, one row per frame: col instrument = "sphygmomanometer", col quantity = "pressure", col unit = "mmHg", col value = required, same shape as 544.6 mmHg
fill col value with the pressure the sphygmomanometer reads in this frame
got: 68 mmHg
